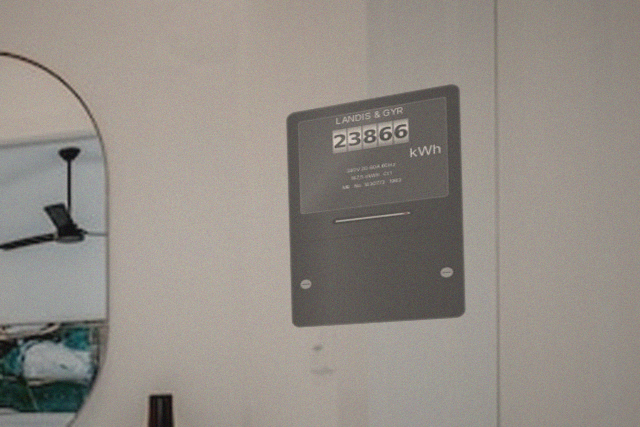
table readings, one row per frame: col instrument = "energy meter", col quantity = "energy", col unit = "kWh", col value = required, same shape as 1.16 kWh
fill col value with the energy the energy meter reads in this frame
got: 23866 kWh
